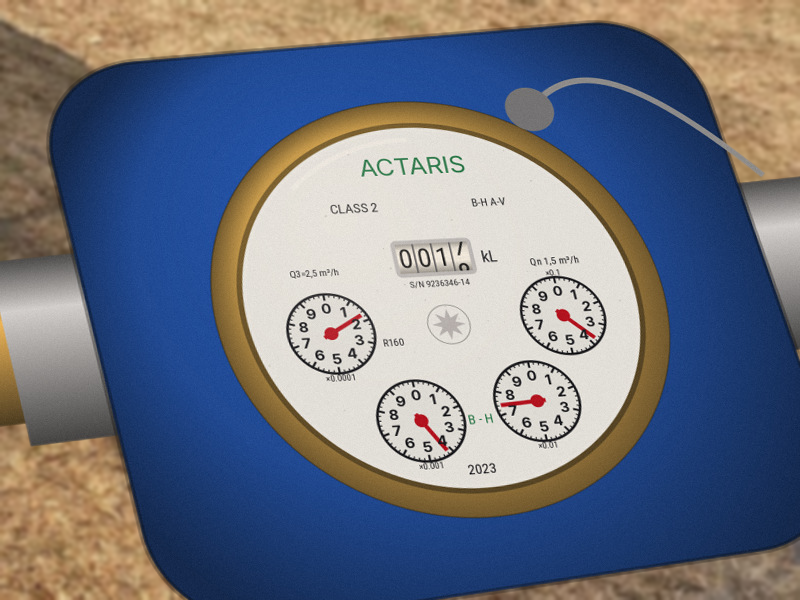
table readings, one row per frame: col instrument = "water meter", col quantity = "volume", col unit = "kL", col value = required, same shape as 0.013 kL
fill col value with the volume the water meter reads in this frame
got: 17.3741 kL
